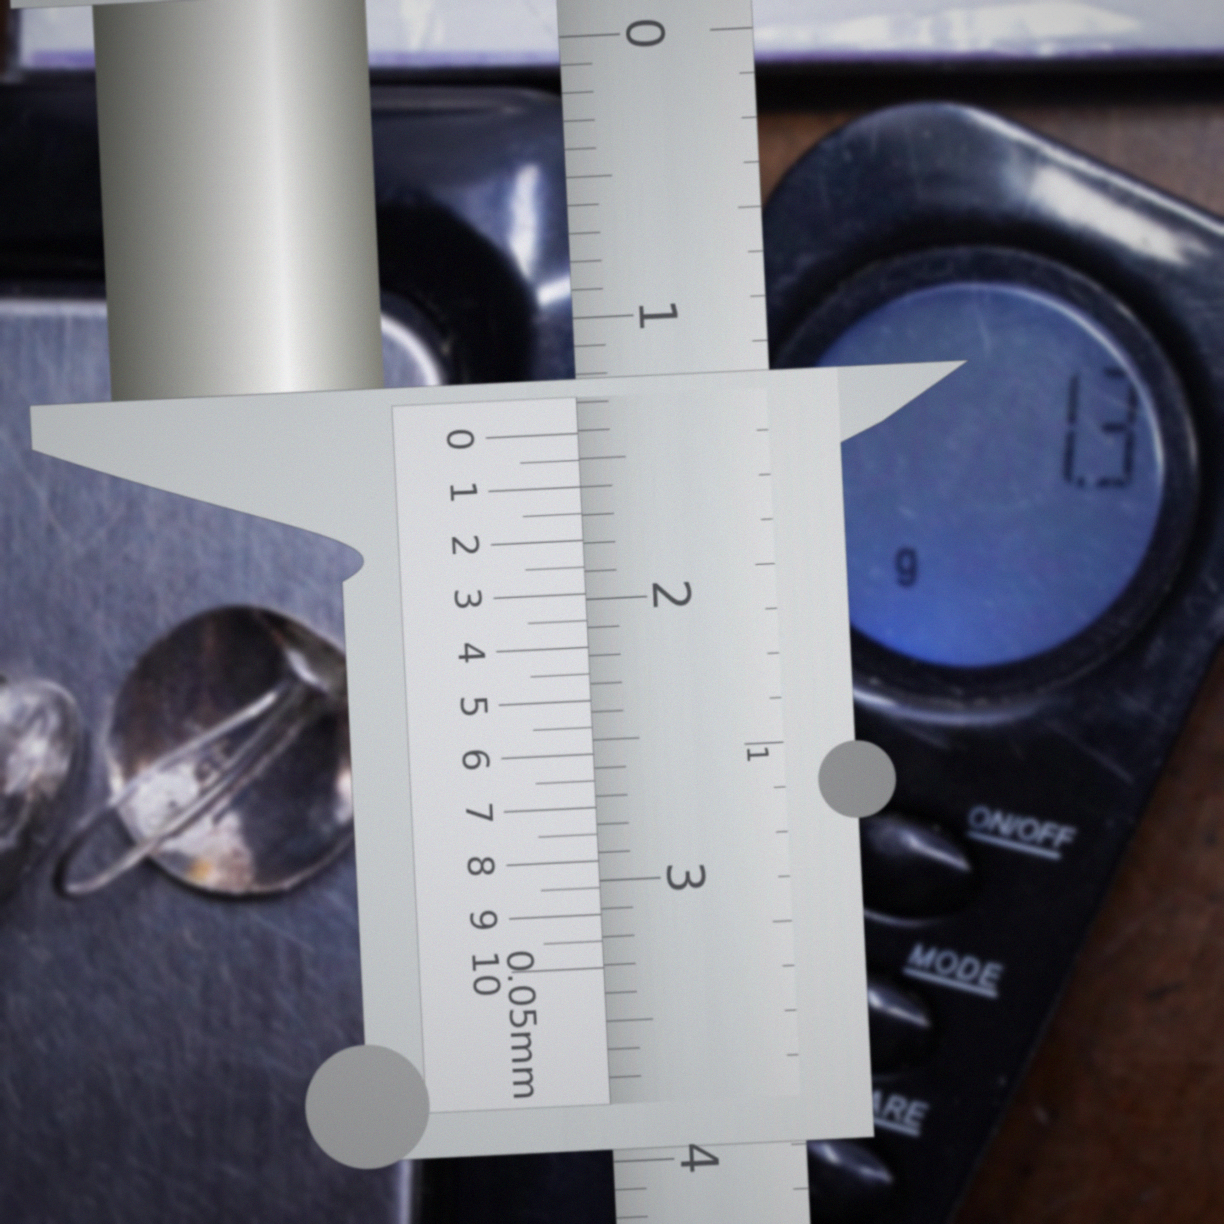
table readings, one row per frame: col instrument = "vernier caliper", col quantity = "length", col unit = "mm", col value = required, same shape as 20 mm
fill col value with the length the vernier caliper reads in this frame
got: 14.10 mm
